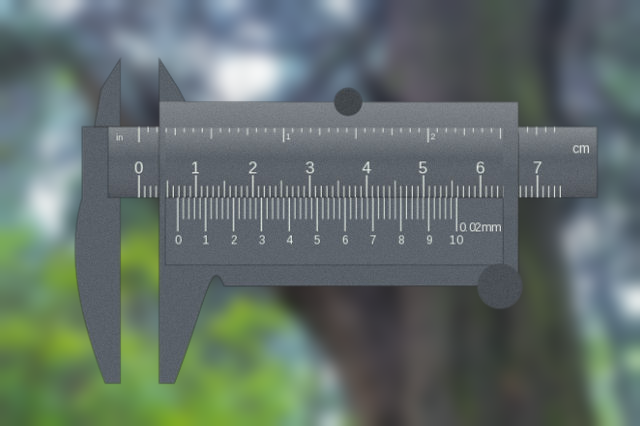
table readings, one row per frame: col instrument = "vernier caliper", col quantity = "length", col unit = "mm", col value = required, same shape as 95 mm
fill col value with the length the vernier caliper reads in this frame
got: 6.8 mm
